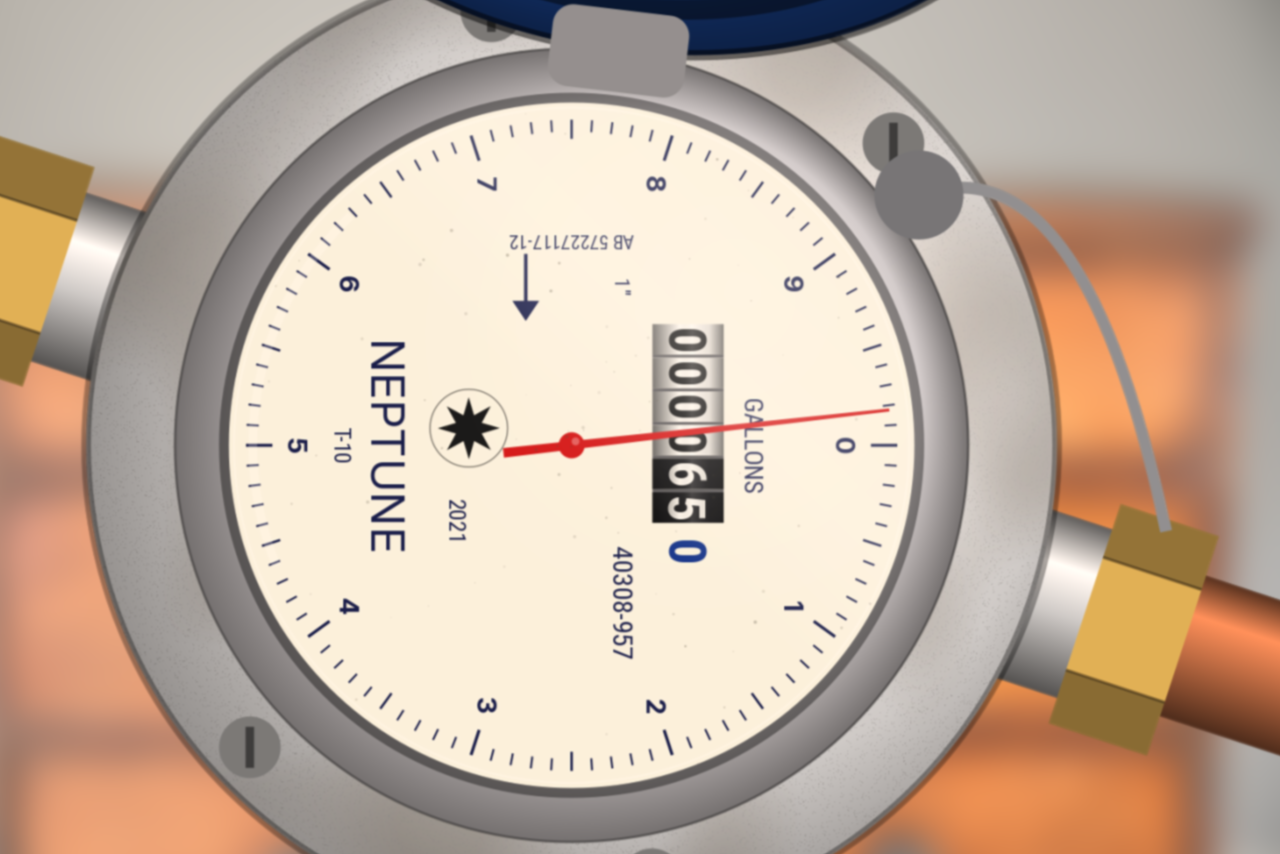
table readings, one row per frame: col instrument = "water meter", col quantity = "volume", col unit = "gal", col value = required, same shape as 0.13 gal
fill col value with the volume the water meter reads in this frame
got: 649.8 gal
